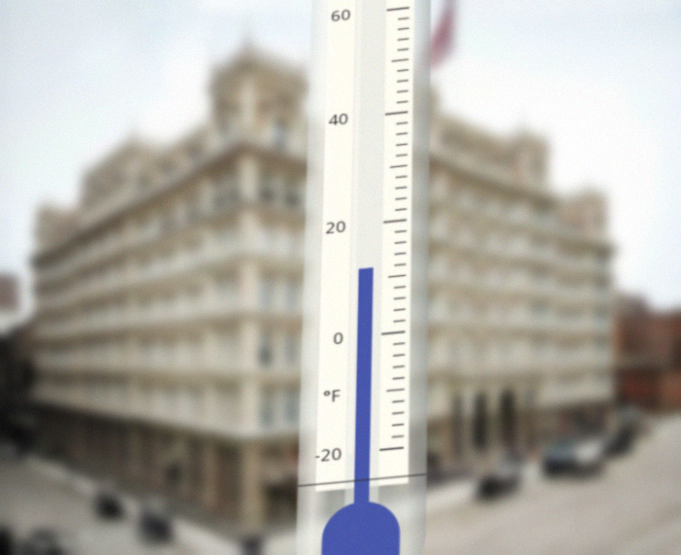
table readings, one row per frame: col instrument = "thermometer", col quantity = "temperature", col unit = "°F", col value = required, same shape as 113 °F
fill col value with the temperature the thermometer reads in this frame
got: 12 °F
